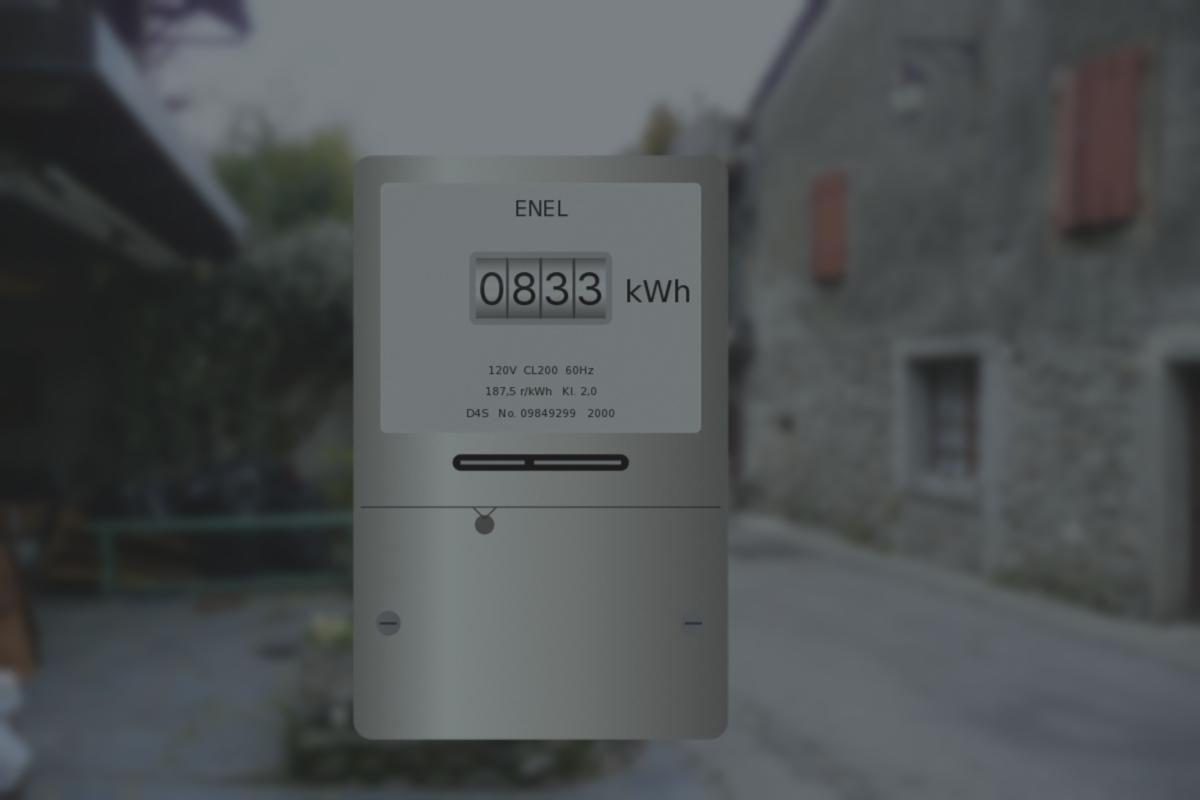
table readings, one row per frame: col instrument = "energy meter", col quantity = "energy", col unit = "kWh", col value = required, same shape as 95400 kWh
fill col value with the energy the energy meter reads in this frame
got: 833 kWh
